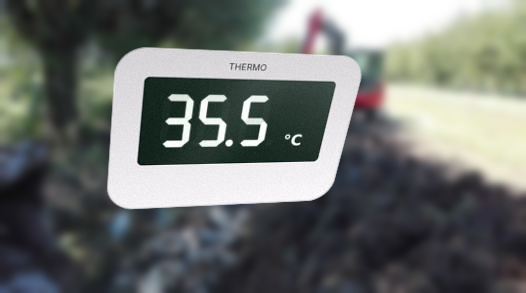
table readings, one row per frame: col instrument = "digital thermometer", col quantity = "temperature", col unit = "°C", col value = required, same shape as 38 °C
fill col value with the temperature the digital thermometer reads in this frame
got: 35.5 °C
